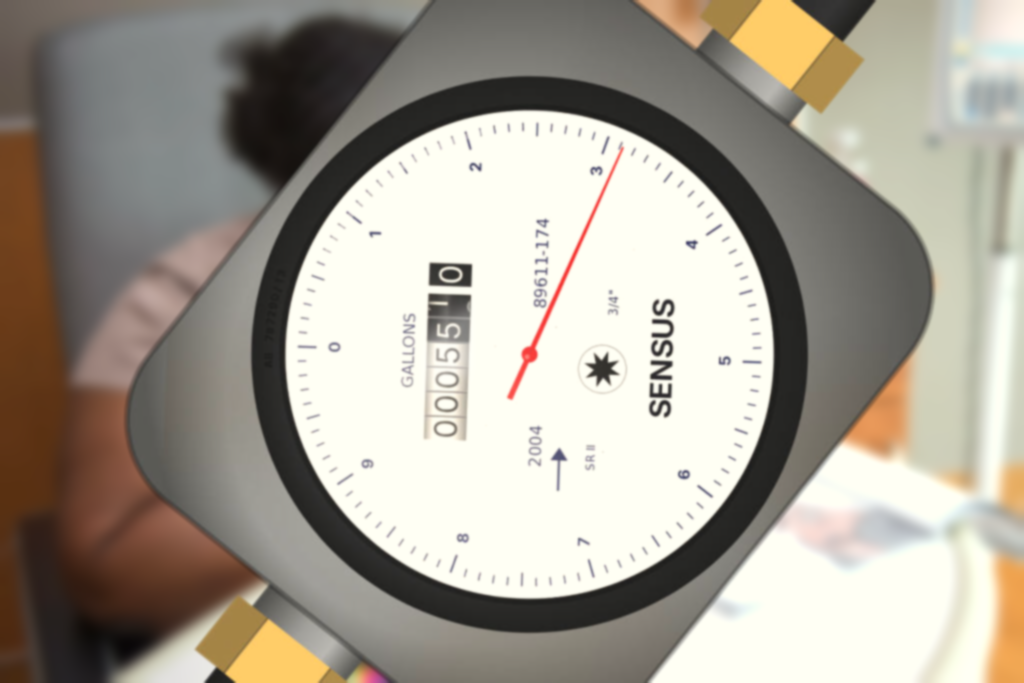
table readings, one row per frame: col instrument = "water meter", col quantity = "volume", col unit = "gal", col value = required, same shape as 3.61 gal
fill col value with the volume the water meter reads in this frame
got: 5513.1 gal
